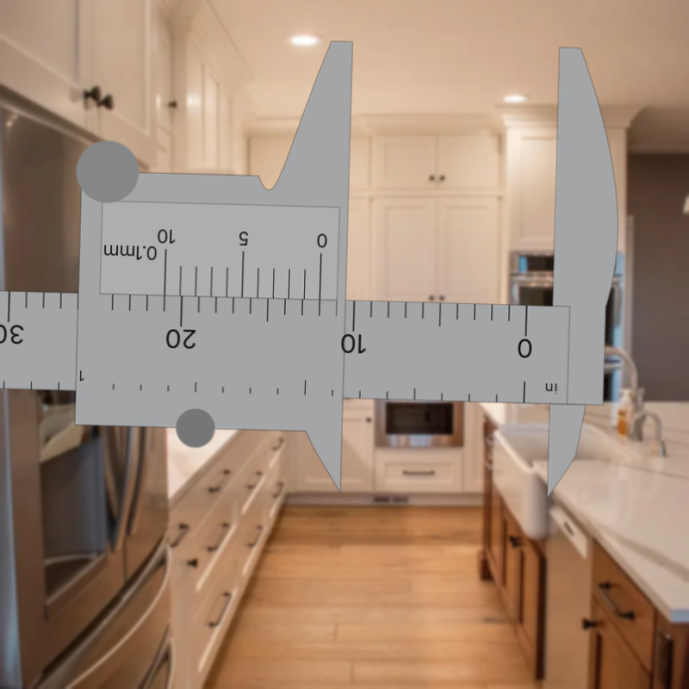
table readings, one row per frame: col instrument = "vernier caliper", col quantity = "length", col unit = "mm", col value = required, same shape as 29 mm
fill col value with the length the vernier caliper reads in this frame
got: 12.0 mm
